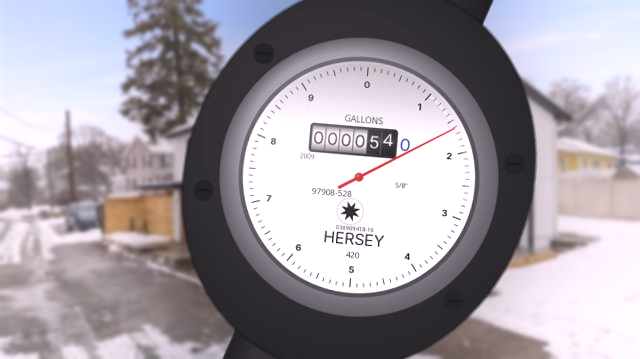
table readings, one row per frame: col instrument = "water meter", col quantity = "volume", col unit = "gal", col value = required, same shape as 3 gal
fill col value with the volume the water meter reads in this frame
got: 541.6 gal
